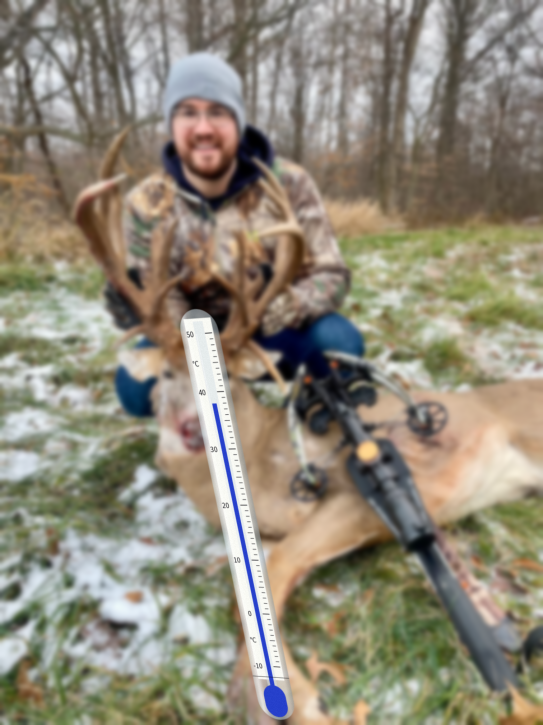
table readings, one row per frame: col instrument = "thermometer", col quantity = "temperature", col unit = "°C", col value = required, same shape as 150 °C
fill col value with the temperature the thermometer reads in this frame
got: 38 °C
